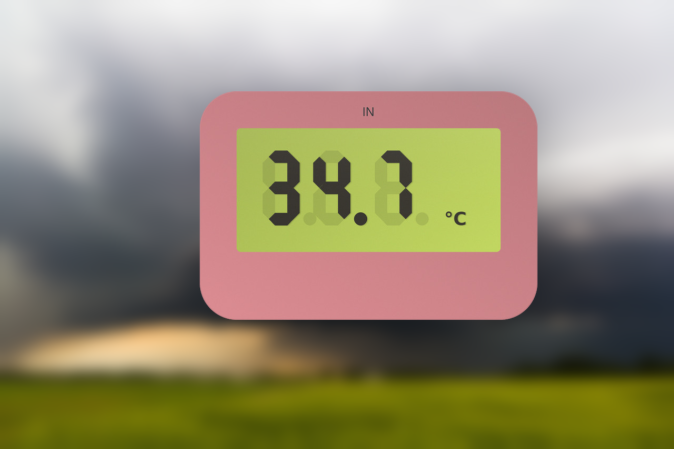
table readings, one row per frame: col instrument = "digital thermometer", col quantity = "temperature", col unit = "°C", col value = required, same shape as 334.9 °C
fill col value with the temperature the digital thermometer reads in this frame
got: 34.7 °C
